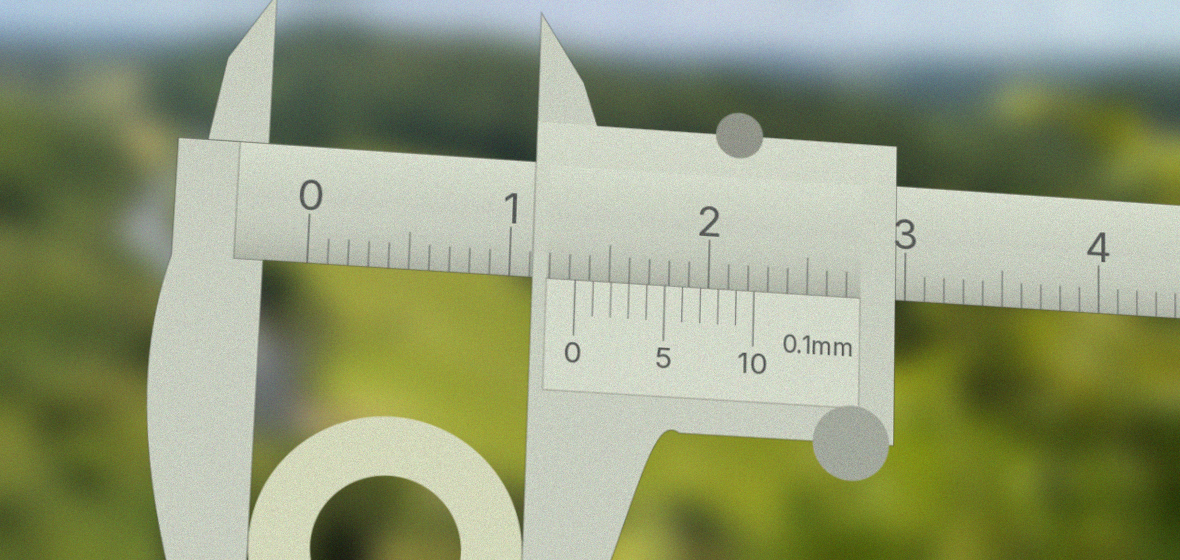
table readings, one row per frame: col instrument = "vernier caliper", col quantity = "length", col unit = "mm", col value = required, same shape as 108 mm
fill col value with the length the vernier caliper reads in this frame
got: 13.3 mm
